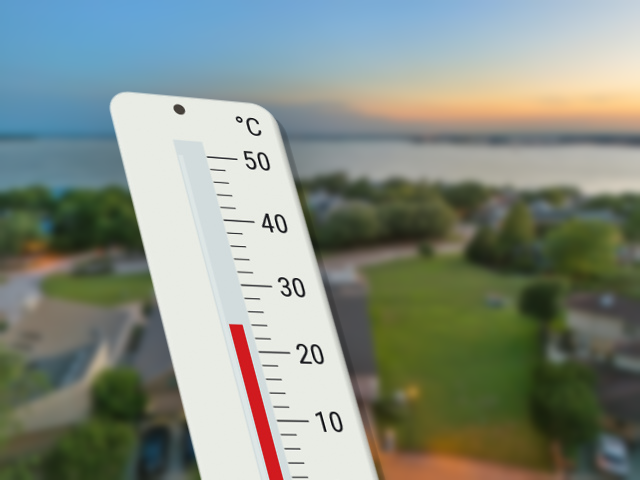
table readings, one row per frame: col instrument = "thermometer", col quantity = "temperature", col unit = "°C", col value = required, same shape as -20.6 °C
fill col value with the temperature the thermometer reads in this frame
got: 24 °C
